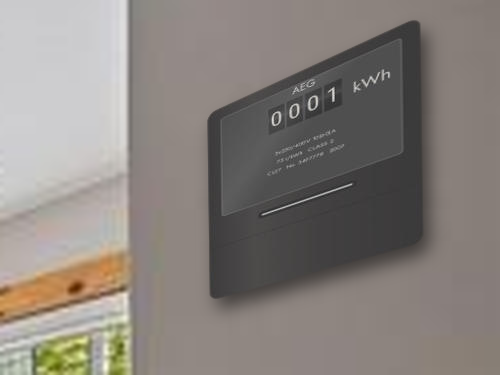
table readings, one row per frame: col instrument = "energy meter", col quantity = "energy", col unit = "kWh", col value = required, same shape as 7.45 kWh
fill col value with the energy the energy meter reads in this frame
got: 1 kWh
